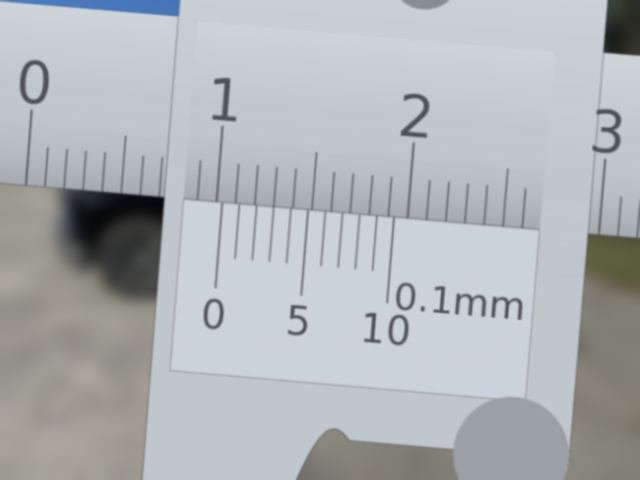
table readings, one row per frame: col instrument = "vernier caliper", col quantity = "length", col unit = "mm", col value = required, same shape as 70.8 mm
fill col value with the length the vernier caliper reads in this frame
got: 10.3 mm
